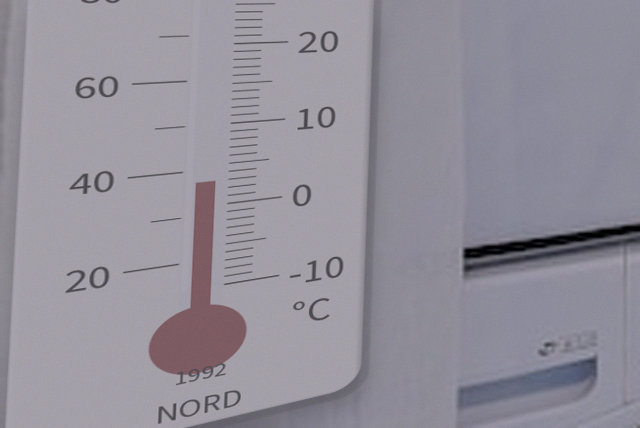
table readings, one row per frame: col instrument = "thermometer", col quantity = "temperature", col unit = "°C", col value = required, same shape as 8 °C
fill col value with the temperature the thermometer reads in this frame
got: 3 °C
